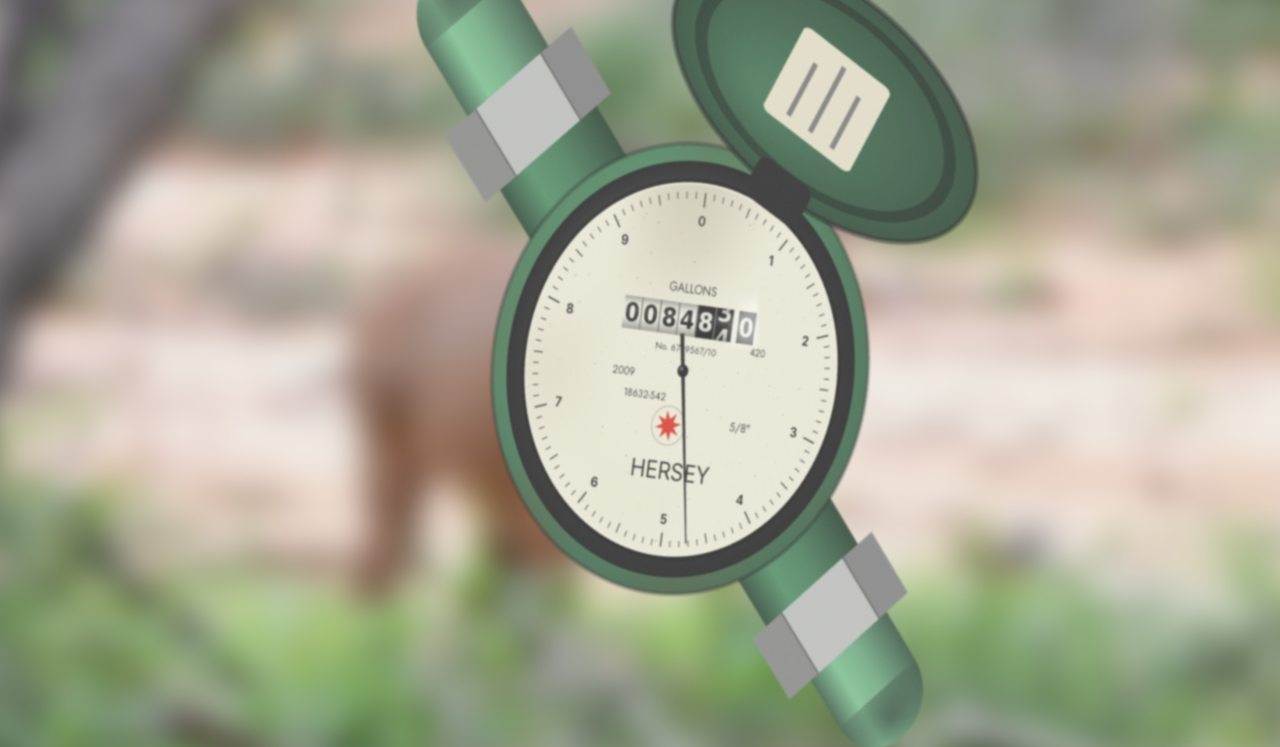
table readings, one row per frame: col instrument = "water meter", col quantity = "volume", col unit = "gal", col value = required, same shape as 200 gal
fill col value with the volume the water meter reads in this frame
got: 84834.7 gal
